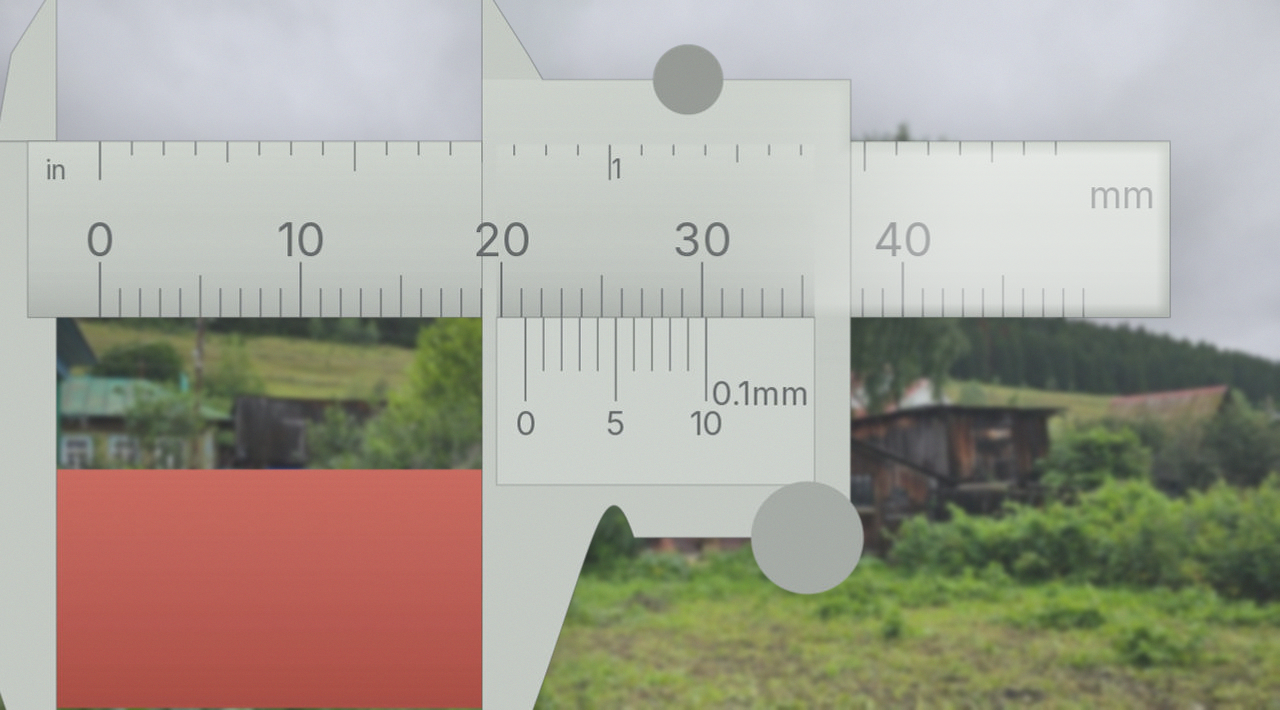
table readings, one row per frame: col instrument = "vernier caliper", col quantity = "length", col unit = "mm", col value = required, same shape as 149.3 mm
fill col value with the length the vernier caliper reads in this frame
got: 21.2 mm
